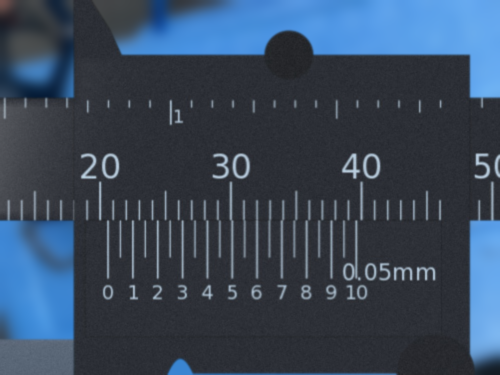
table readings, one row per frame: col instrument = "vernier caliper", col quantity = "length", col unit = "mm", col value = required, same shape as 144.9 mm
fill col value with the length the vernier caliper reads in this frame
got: 20.6 mm
